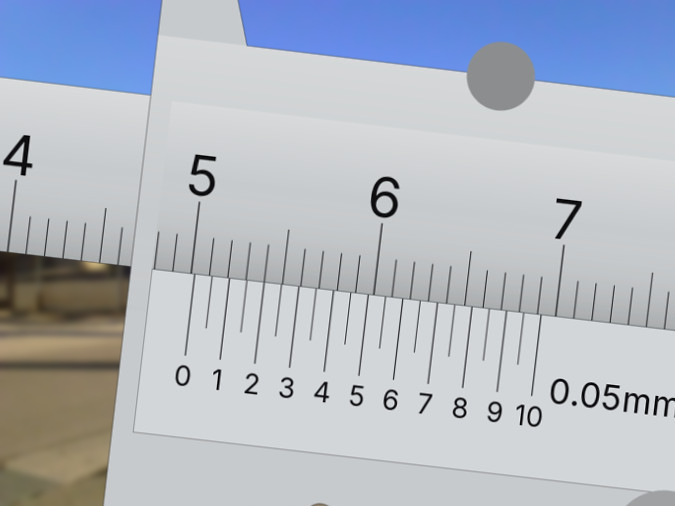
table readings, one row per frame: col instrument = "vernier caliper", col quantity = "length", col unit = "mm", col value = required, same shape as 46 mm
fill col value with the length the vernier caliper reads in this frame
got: 50.2 mm
